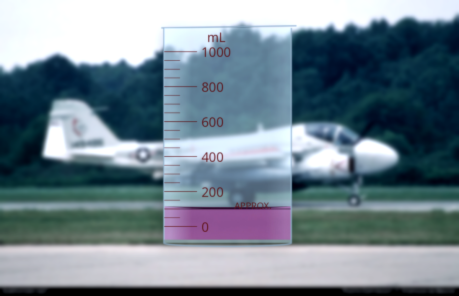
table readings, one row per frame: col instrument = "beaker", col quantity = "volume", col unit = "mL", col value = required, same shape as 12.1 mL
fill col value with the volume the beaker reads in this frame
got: 100 mL
